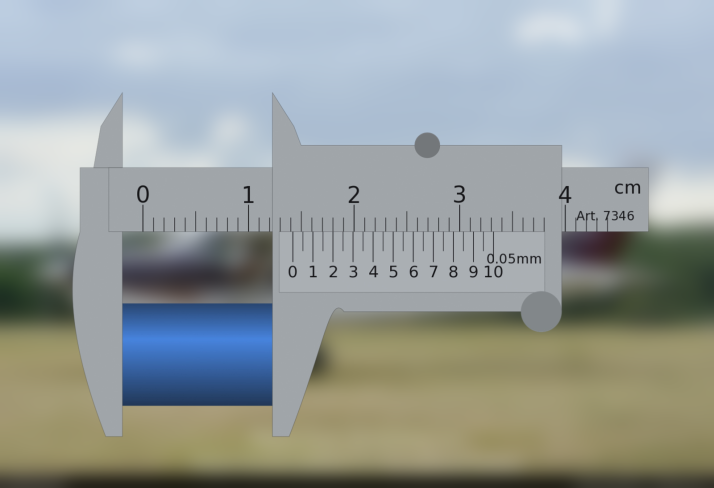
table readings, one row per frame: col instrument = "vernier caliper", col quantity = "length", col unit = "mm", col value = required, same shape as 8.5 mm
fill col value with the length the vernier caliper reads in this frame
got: 14.2 mm
